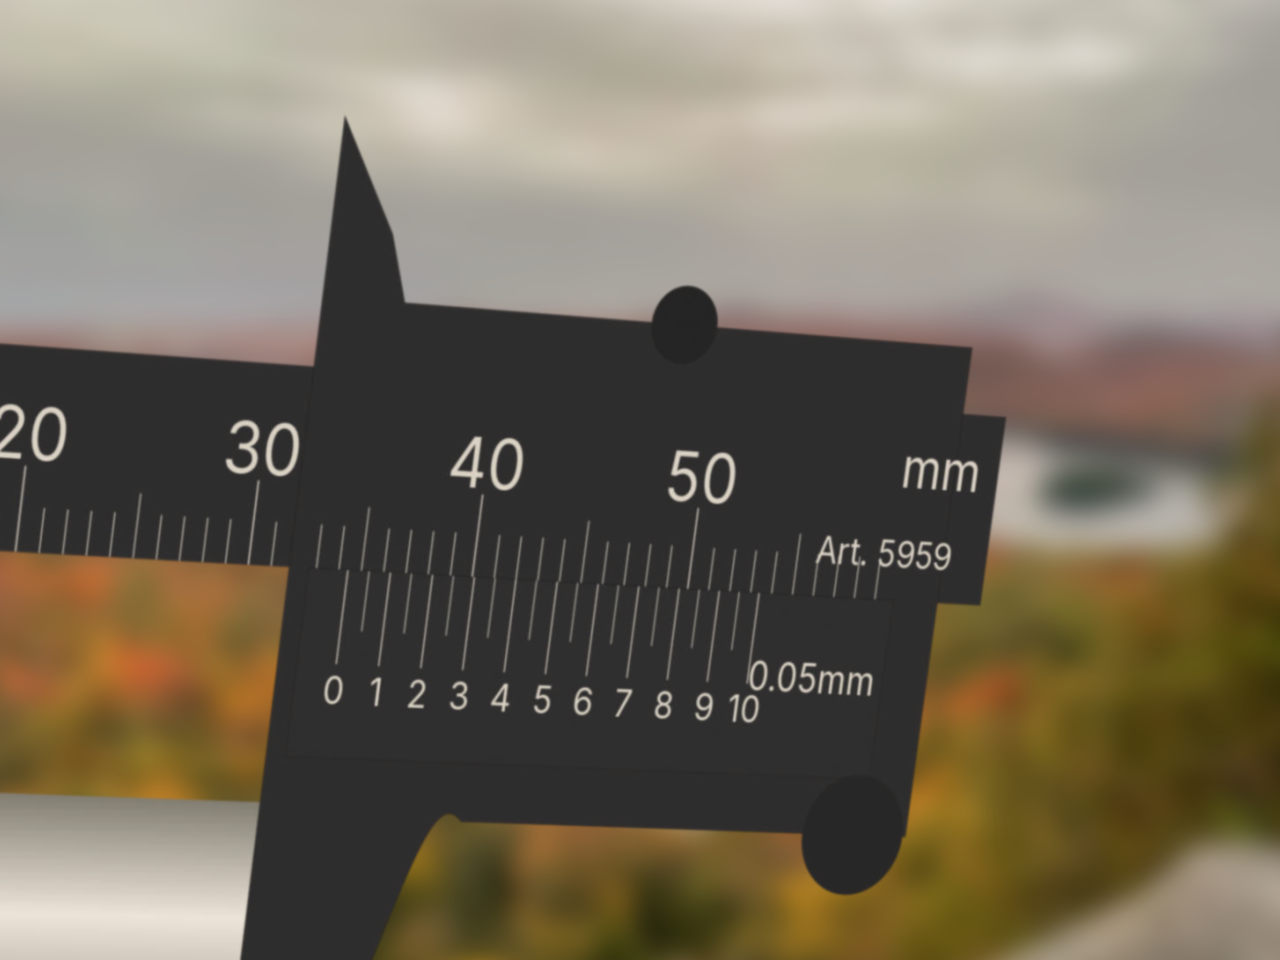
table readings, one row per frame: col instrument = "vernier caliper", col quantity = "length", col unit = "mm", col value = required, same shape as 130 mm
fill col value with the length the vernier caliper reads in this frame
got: 34.4 mm
